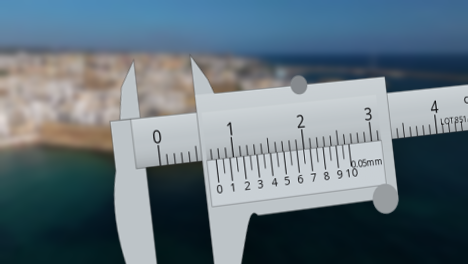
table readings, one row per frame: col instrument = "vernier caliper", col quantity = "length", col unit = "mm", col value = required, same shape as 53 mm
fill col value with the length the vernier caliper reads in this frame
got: 7.6 mm
